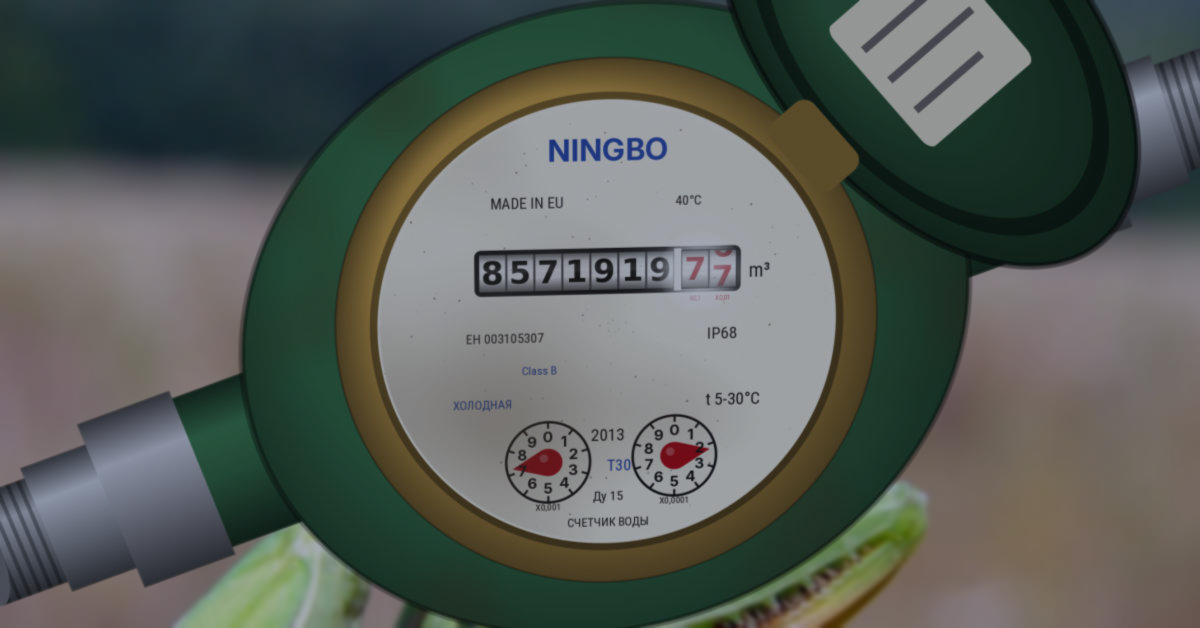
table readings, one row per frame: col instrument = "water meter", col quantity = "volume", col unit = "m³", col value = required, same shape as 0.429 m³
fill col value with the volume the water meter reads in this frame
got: 8571919.7672 m³
